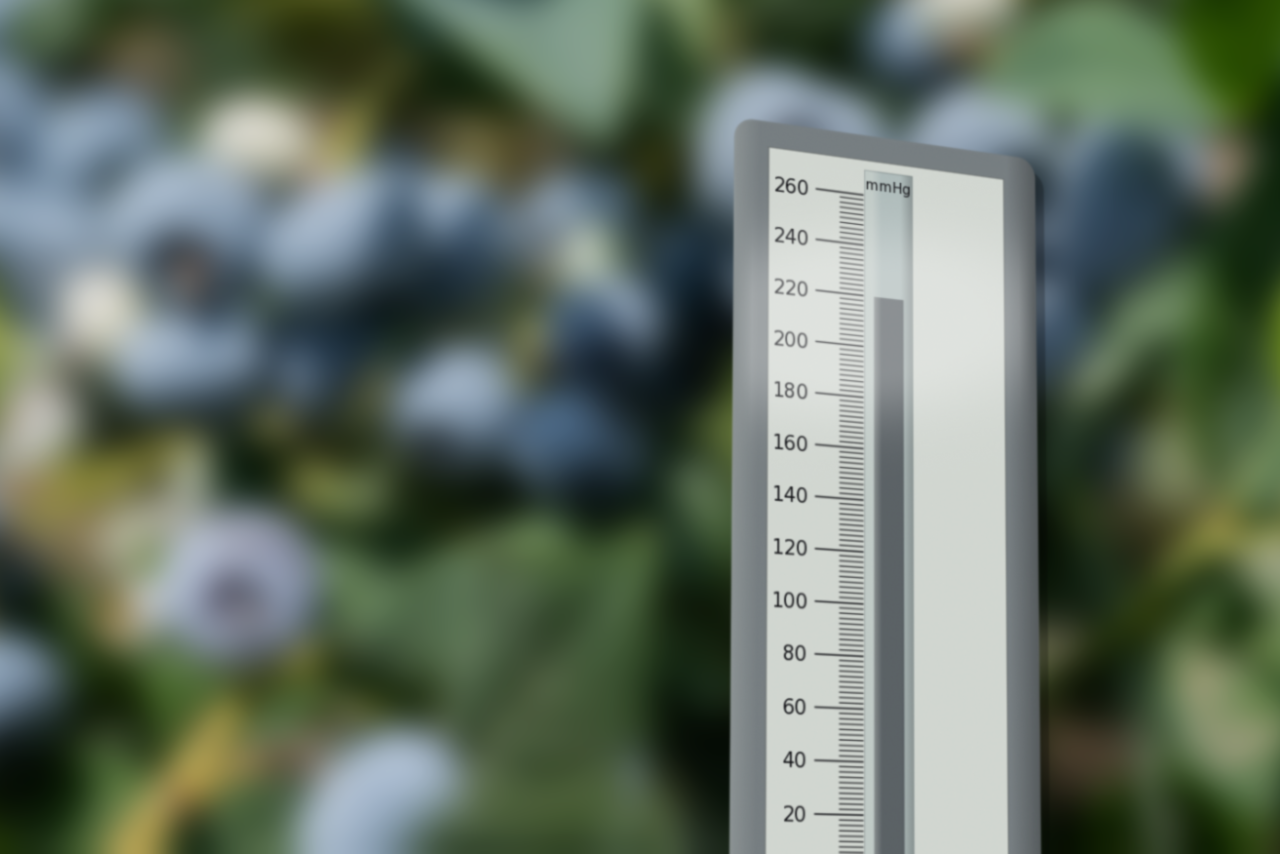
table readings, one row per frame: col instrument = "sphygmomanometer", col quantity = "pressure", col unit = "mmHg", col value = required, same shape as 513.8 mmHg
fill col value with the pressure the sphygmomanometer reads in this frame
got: 220 mmHg
